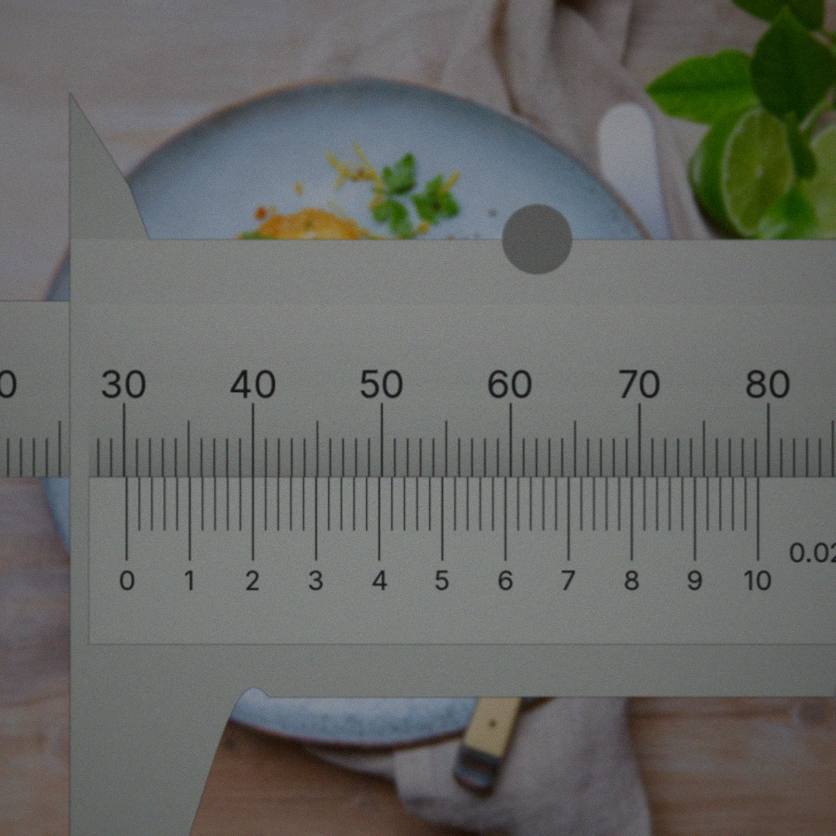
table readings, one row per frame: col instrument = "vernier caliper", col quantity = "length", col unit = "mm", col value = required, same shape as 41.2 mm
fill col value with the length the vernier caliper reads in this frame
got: 30.2 mm
